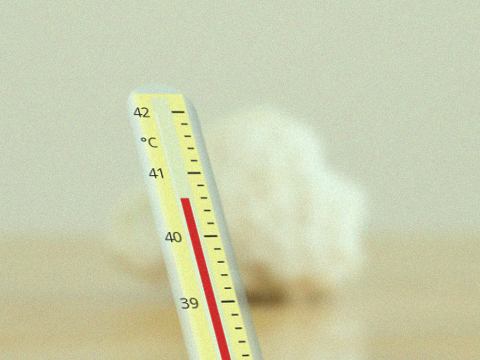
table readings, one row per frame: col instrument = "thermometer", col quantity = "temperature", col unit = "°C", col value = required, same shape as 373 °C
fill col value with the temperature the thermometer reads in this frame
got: 40.6 °C
